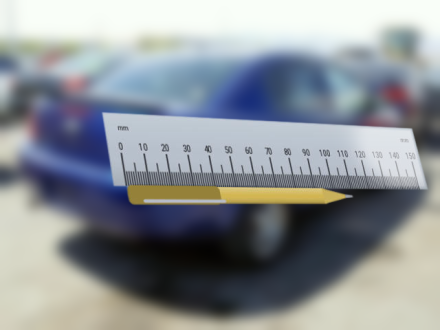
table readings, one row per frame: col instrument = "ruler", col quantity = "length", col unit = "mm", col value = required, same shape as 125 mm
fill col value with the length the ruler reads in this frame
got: 110 mm
